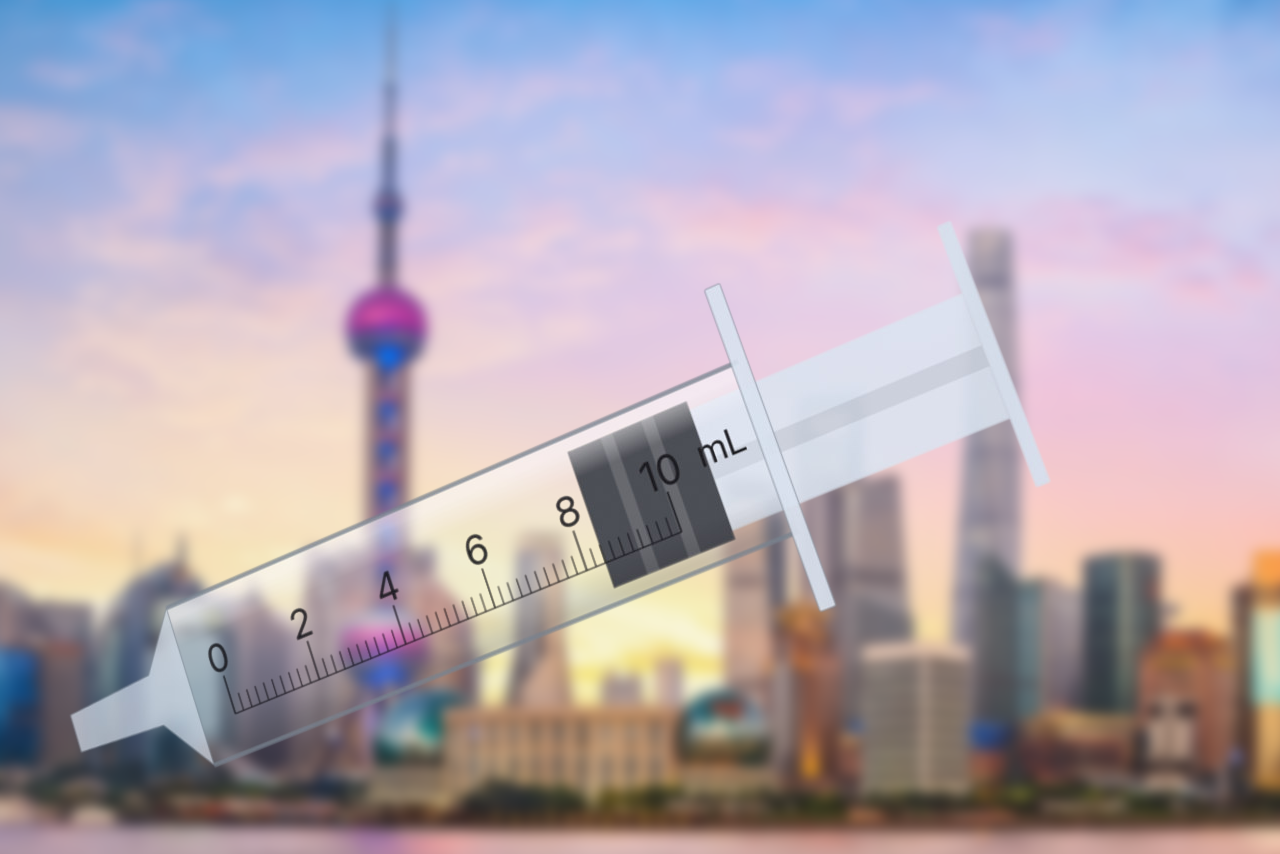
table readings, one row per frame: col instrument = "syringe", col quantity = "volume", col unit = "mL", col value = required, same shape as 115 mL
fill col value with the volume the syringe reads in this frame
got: 8.4 mL
